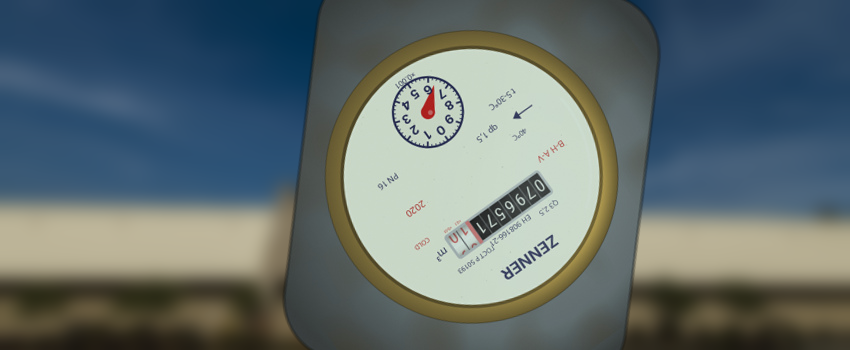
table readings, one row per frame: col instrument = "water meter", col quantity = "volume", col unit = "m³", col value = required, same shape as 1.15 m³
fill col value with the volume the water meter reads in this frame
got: 796571.096 m³
